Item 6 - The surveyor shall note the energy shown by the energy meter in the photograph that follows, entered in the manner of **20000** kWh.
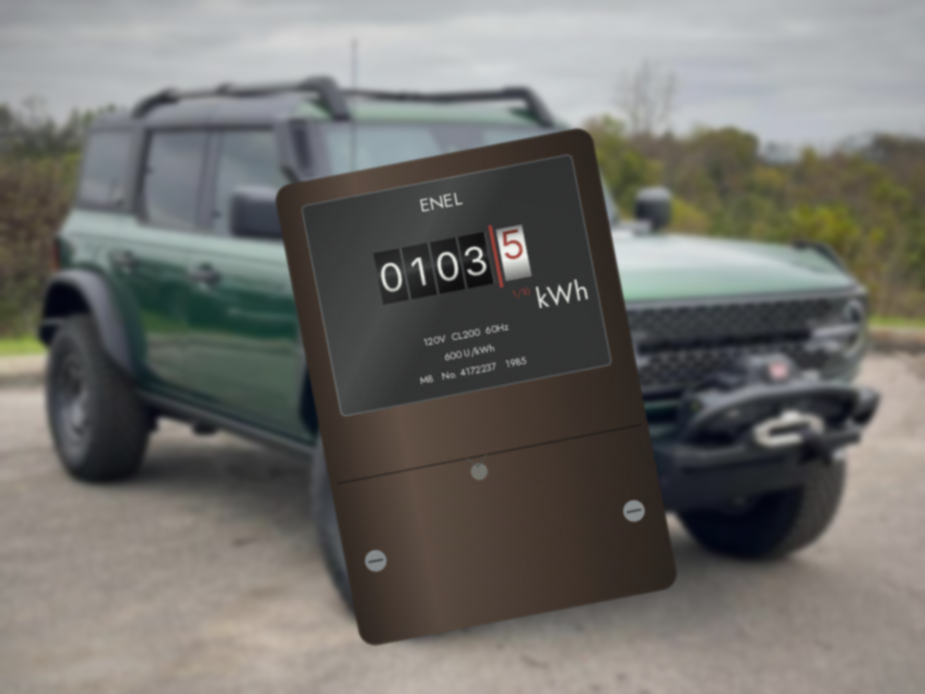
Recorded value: **103.5** kWh
